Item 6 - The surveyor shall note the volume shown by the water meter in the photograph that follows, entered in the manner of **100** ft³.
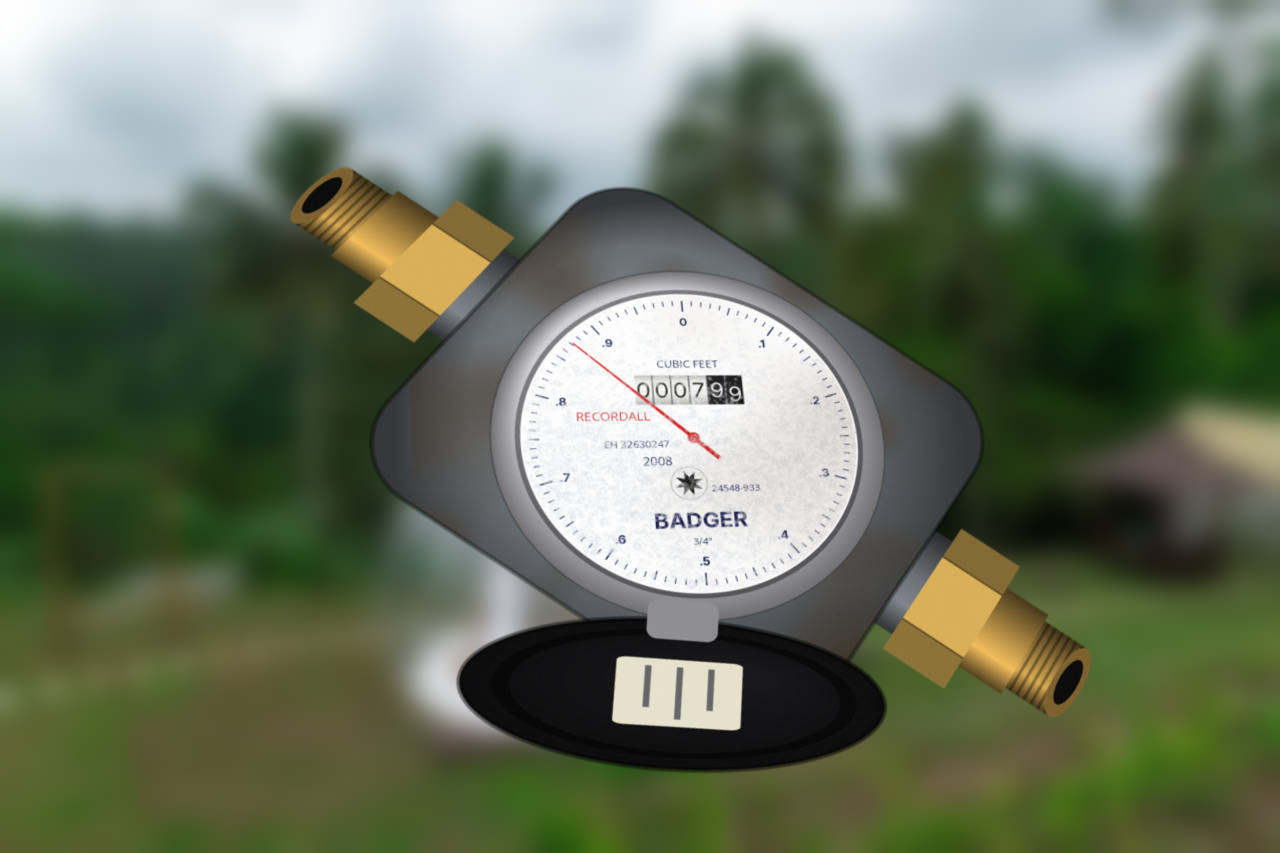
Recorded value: **798.87** ft³
